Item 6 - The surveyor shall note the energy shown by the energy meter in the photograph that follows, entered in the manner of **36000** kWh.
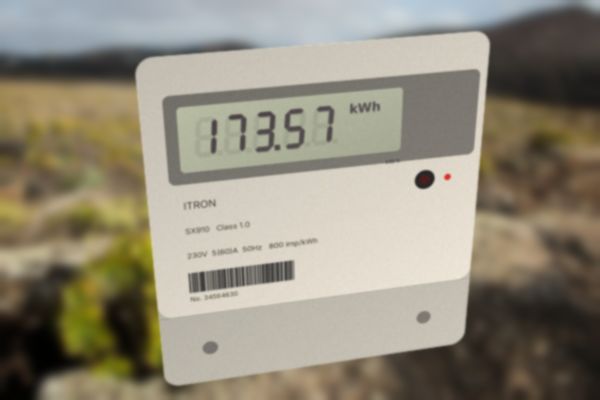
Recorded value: **173.57** kWh
